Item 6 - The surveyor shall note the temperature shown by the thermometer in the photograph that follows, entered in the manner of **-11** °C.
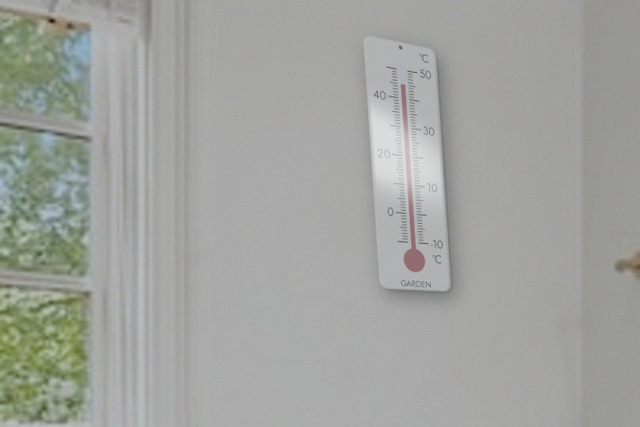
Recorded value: **45** °C
